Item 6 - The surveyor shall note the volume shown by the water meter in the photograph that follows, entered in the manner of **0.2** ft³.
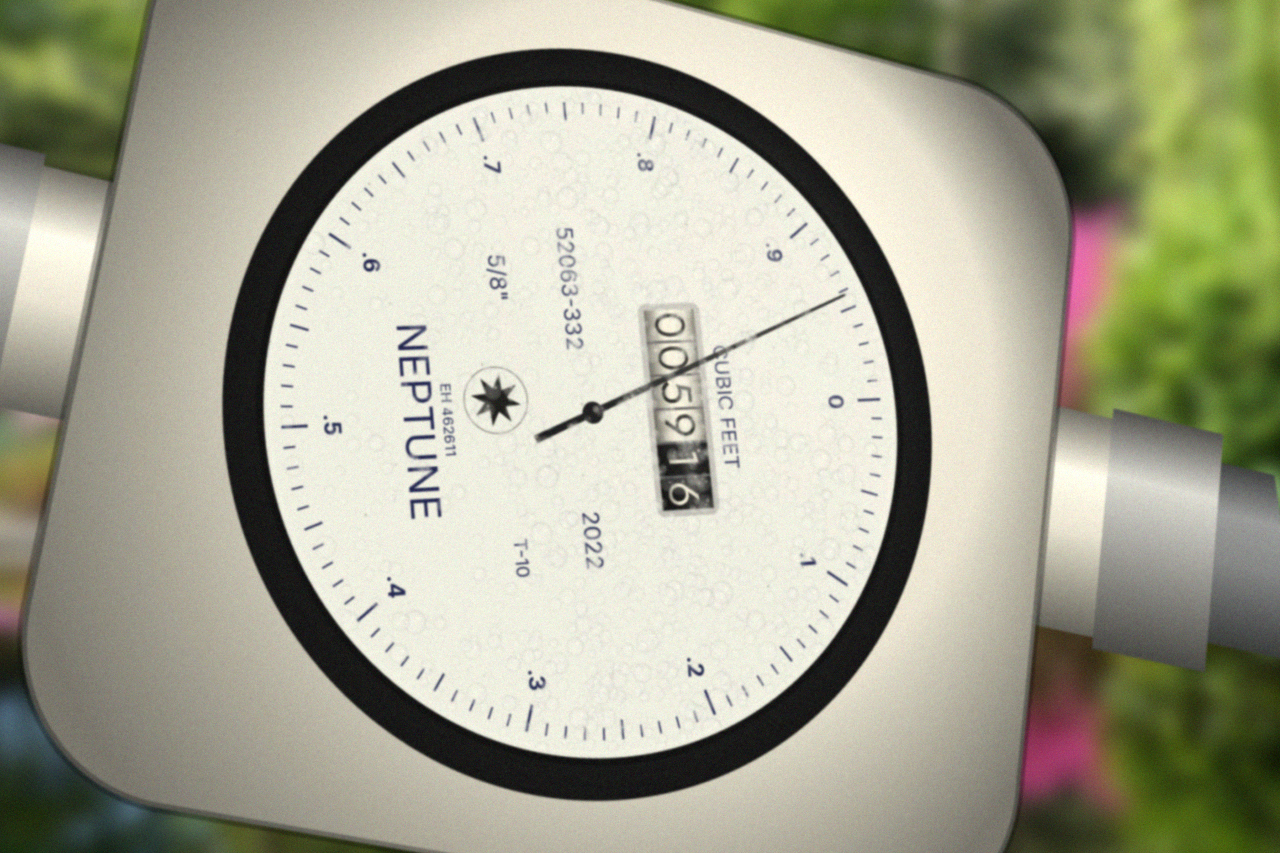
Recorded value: **5915.94** ft³
